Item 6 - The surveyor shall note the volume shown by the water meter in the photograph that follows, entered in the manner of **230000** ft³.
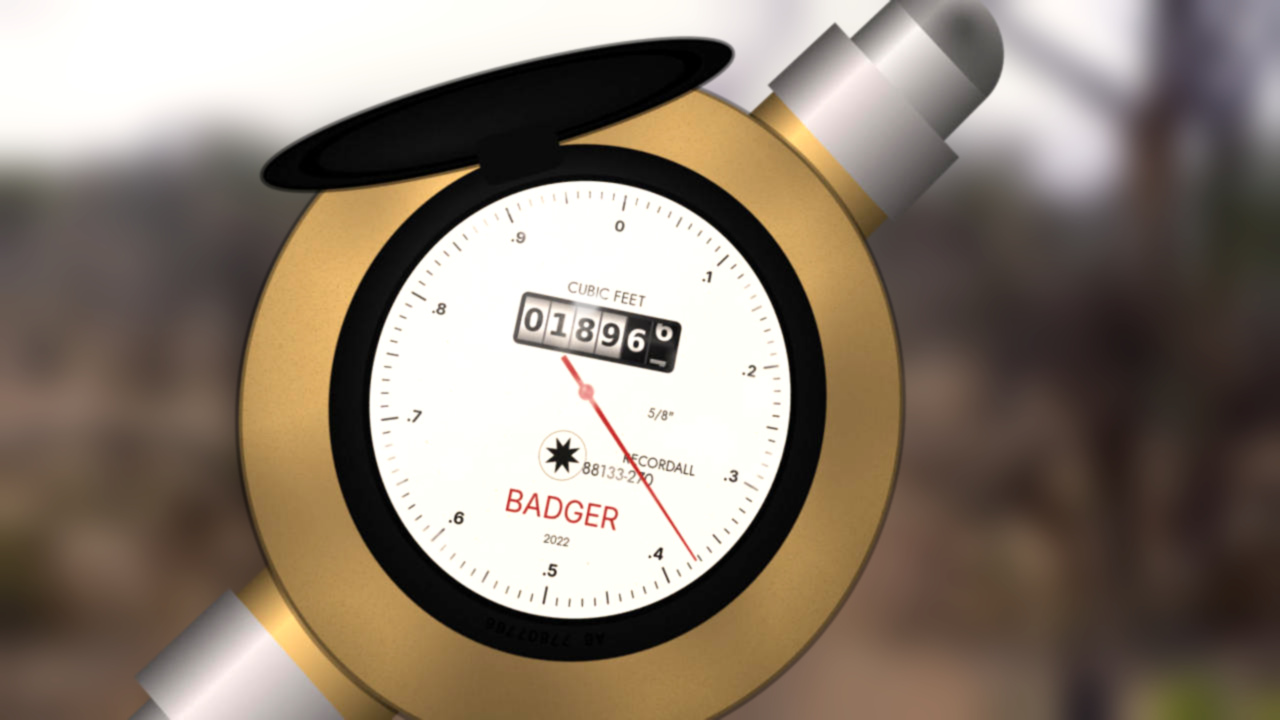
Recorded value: **18966.37** ft³
